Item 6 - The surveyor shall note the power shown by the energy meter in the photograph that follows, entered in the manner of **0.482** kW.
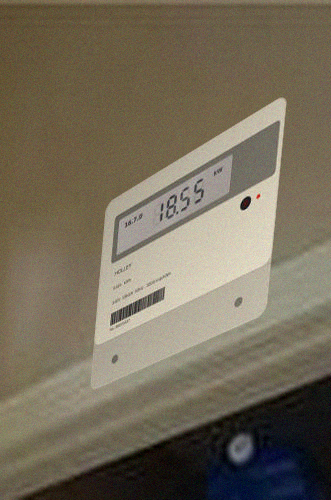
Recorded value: **18.55** kW
